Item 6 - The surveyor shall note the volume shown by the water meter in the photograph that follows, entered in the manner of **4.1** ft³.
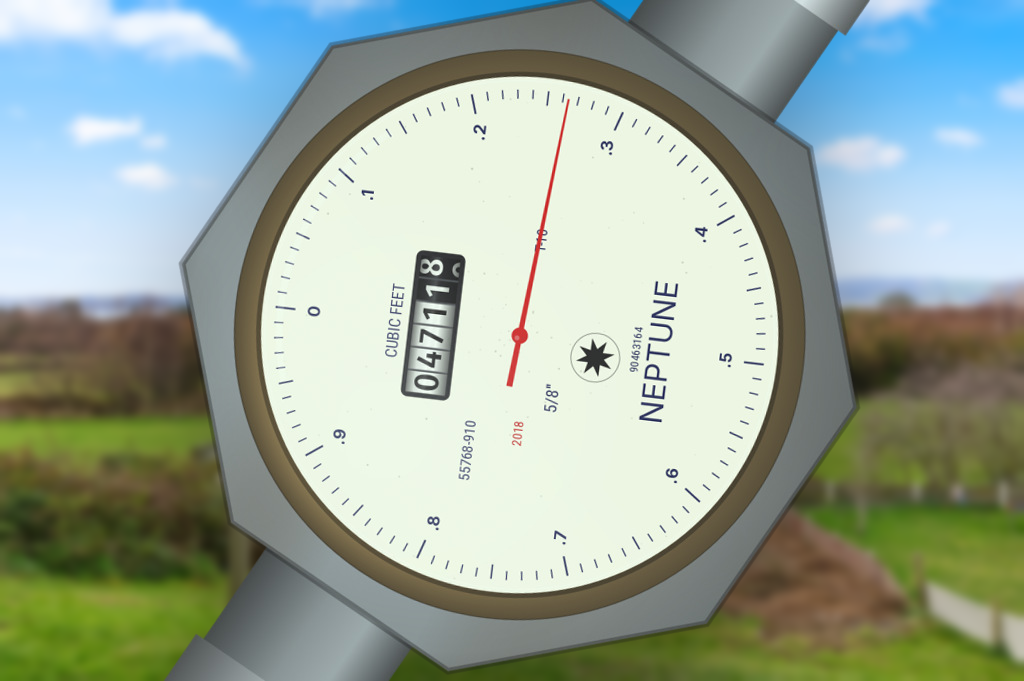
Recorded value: **47118.26** ft³
